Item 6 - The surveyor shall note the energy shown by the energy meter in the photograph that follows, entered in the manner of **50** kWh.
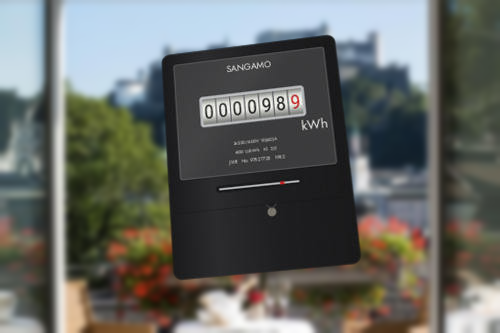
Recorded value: **98.9** kWh
